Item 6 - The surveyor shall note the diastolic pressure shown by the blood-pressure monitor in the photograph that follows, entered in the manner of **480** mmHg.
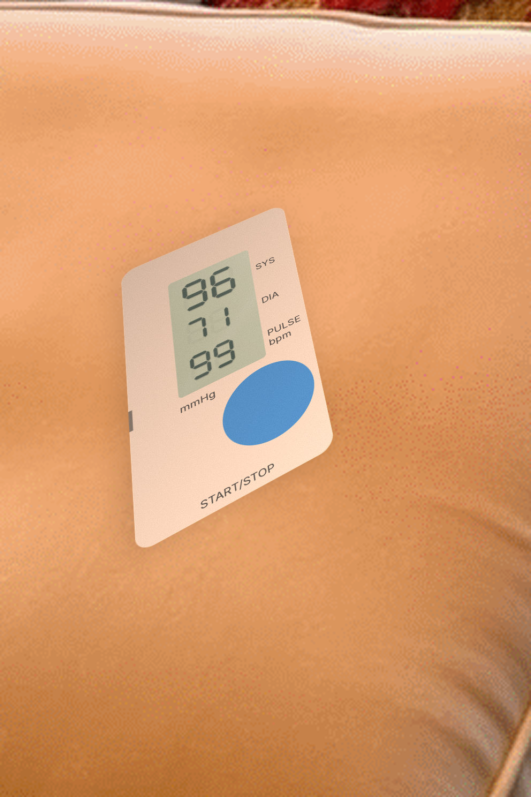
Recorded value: **71** mmHg
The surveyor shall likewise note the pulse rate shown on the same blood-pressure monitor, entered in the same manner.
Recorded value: **99** bpm
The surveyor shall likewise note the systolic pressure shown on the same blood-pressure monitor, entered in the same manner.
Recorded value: **96** mmHg
